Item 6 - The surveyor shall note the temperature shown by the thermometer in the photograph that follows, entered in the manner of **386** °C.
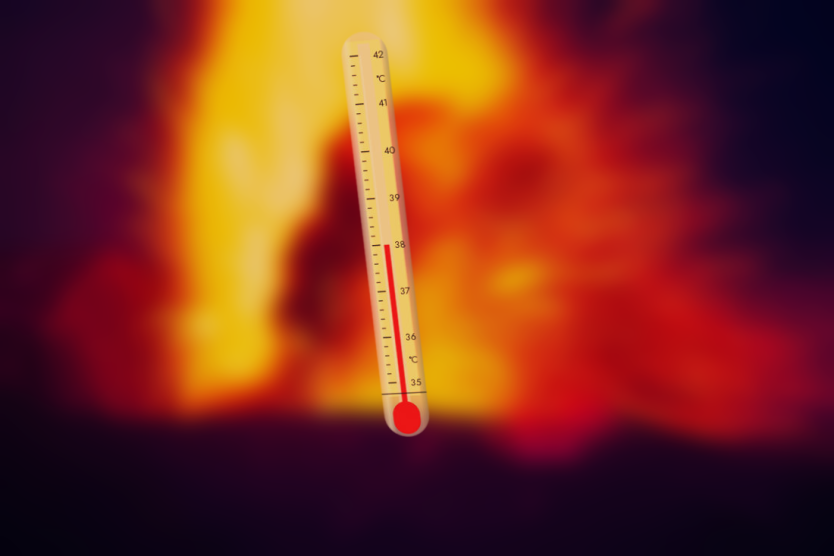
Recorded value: **38** °C
